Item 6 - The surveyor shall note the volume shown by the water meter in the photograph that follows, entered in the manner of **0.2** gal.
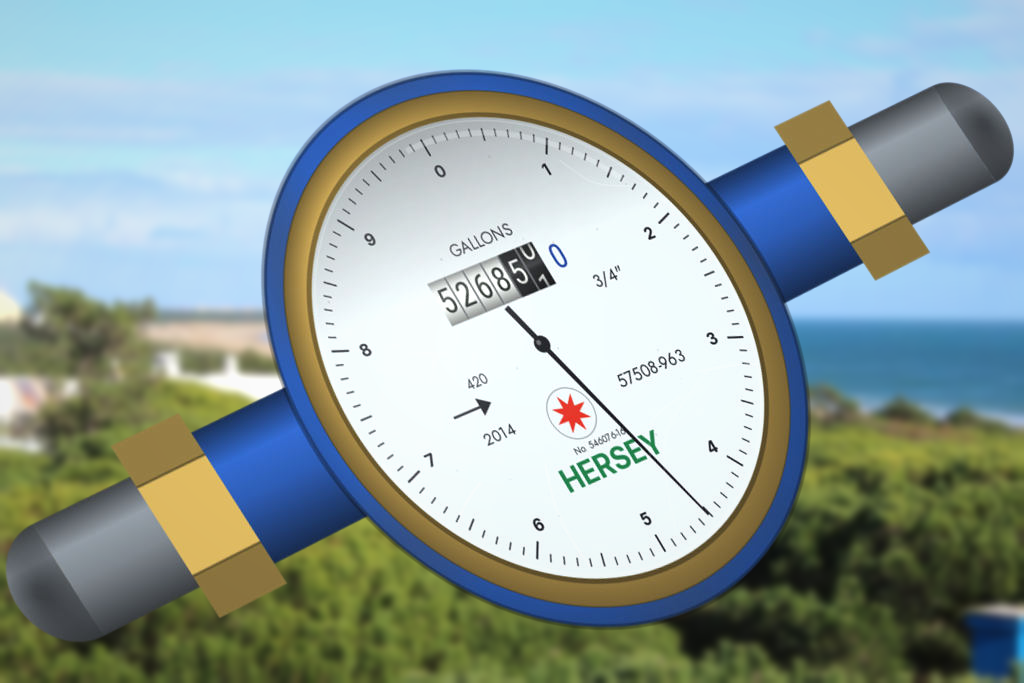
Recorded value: **5268504.5** gal
